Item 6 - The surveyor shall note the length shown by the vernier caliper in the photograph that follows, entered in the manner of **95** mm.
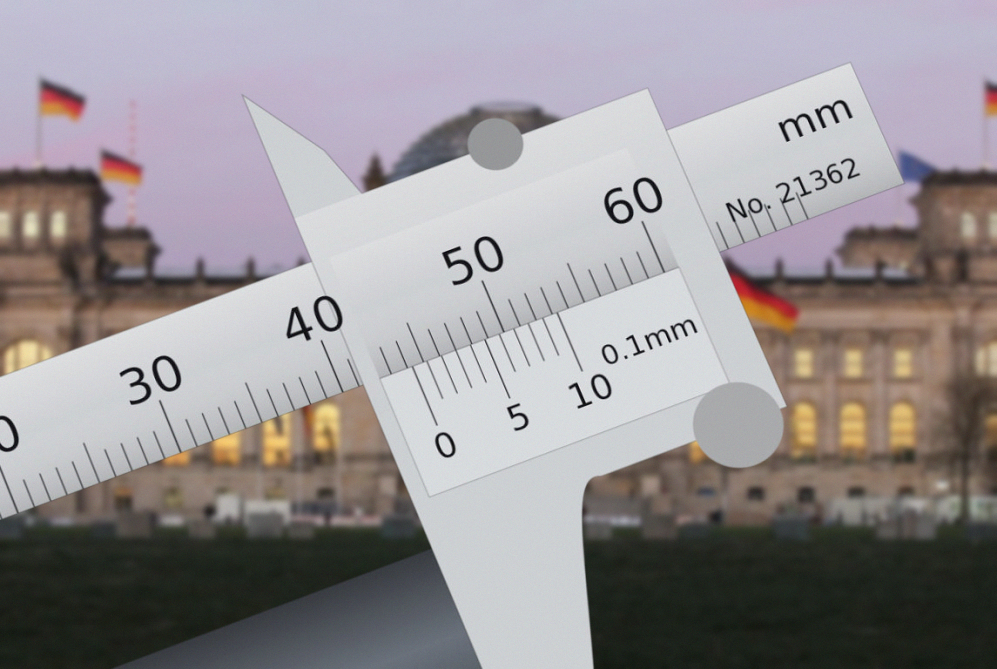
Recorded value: **44.3** mm
